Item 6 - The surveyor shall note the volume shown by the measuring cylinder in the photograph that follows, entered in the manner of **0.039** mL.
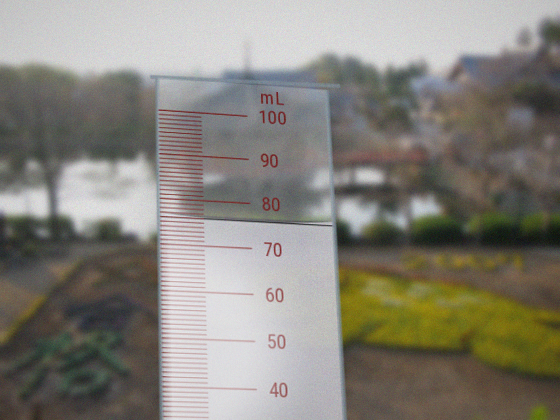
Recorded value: **76** mL
